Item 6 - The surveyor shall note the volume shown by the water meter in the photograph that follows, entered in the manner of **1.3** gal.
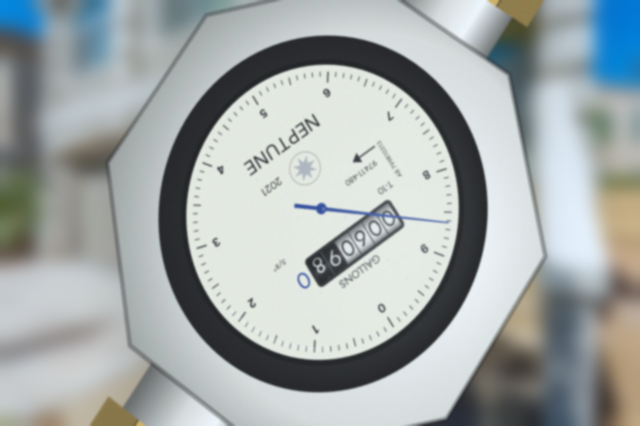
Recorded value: **60978.6** gal
